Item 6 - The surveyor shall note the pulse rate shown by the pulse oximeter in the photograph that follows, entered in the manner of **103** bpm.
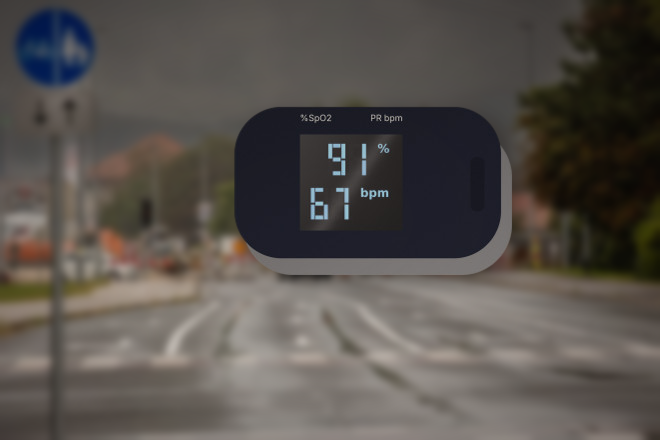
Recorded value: **67** bpm
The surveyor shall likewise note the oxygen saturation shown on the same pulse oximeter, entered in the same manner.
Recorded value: **91** %
